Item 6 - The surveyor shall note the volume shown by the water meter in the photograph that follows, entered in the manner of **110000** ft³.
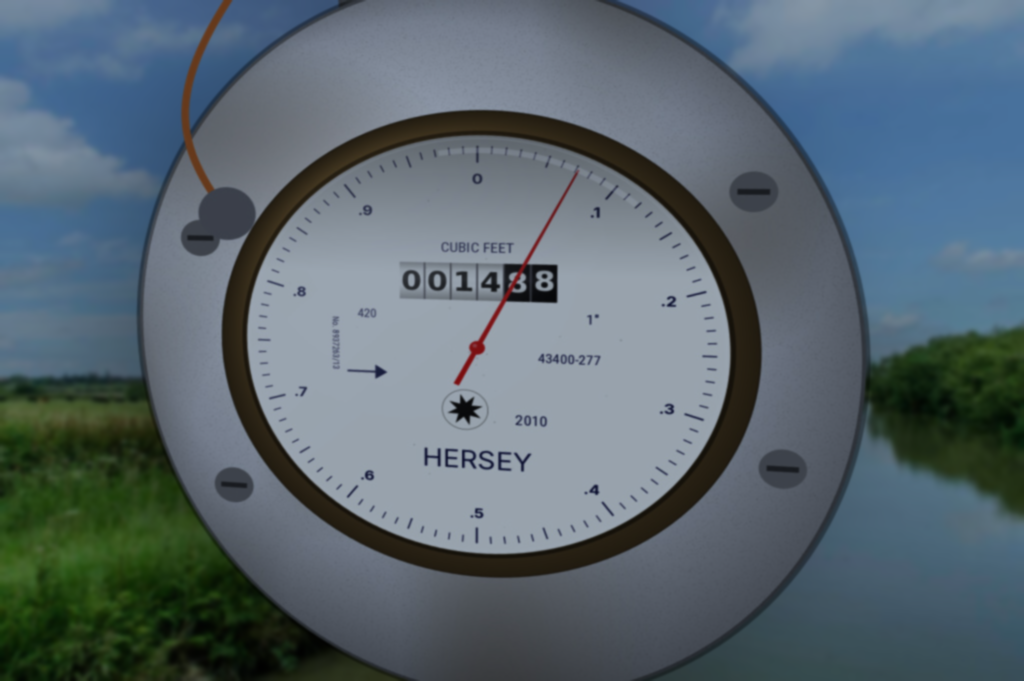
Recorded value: **1488.07** ft³
